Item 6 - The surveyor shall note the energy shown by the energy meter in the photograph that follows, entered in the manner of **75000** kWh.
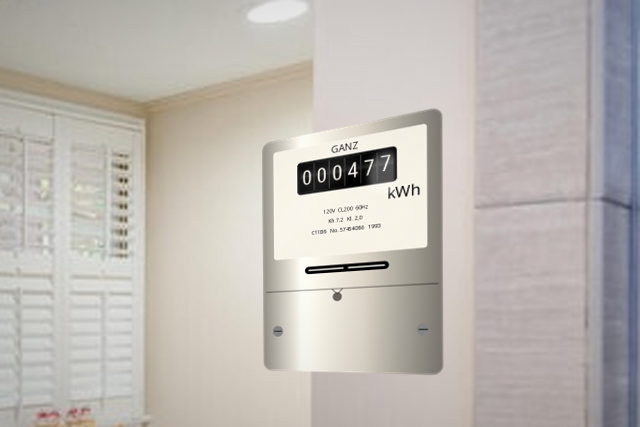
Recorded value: **477** kWh
